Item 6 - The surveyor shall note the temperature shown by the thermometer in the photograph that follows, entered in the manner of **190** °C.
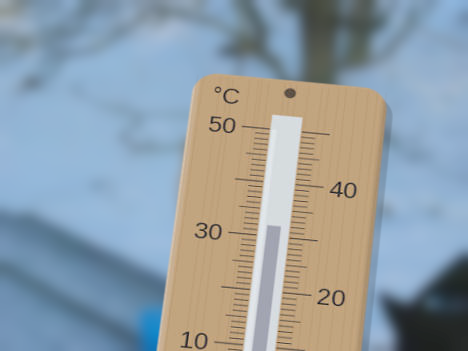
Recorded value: **32** °C
